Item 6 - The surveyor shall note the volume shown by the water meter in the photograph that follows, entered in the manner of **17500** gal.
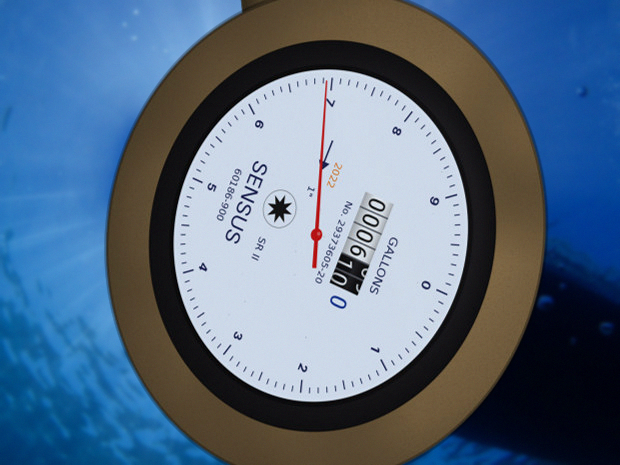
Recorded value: **6096.9** gal
